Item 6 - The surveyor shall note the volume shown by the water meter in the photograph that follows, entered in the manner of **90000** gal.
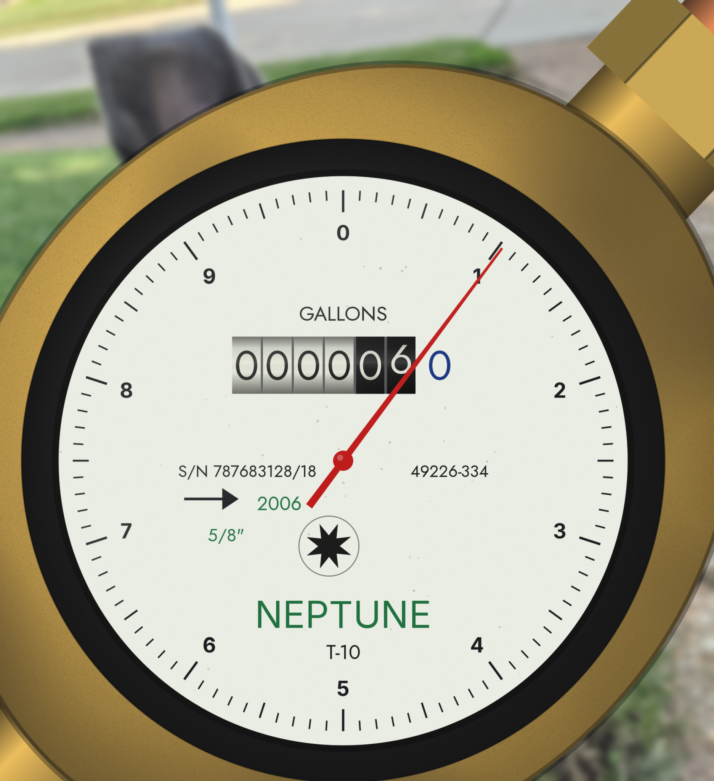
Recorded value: **61.0** gal
